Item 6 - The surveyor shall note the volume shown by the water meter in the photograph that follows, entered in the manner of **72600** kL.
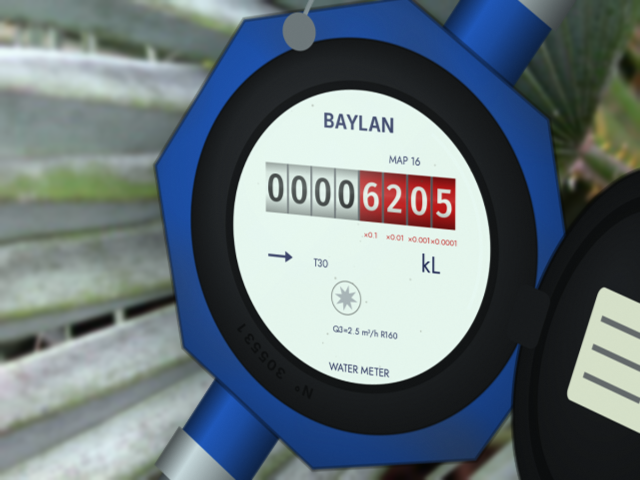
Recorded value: **0.6205** kL
